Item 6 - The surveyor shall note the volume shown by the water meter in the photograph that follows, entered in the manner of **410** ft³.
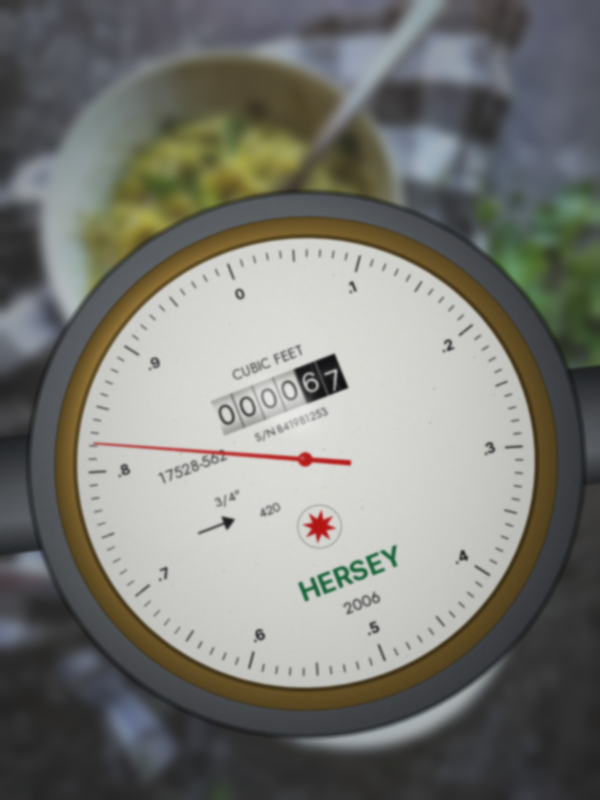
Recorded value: **66.82** ft³
